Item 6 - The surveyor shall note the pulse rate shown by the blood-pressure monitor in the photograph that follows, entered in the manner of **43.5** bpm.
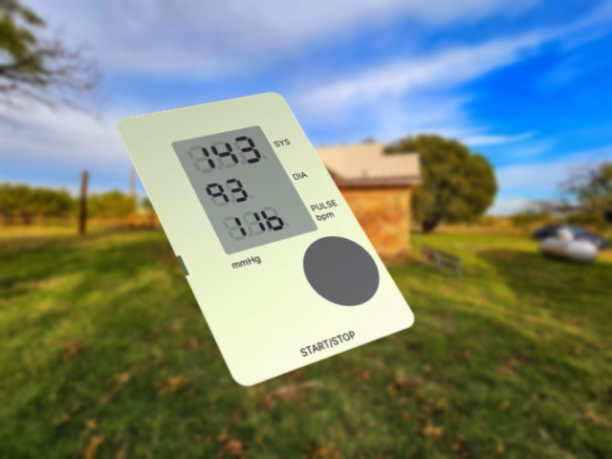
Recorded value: **116** bpm
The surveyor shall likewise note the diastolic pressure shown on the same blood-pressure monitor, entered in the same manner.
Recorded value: **93** mmHg
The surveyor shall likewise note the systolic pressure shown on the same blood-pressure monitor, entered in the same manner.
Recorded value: **143** mmHg
